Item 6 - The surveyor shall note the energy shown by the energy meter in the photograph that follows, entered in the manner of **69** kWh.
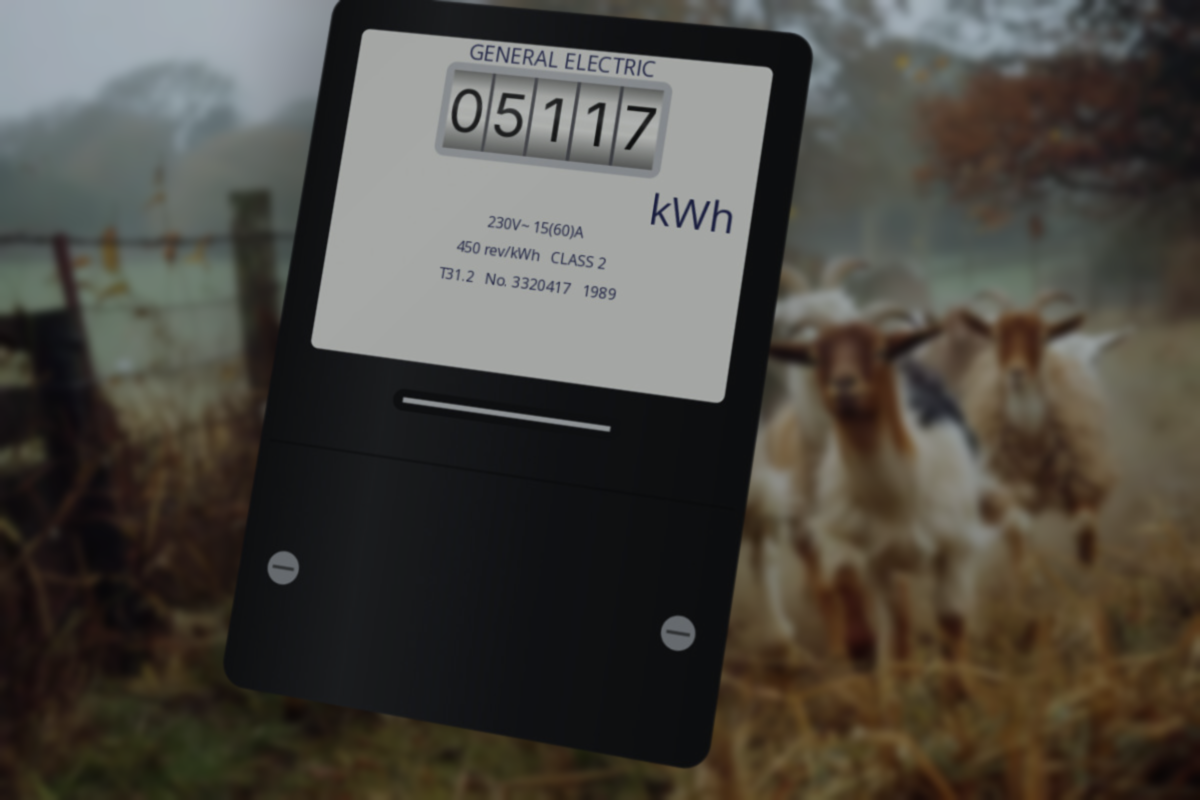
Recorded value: **5117** kWh
